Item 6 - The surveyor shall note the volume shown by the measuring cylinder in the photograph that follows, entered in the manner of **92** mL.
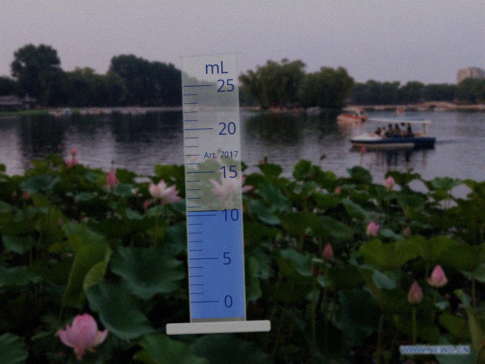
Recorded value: **10.5** mL
